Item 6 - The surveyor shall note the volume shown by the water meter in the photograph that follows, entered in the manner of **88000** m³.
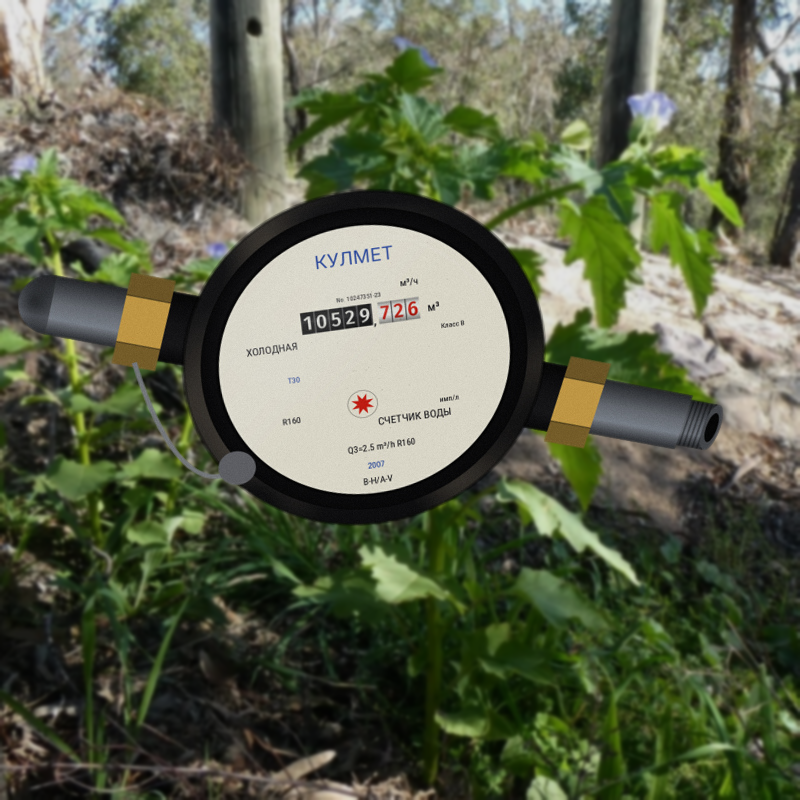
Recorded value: **10529.726** m³
